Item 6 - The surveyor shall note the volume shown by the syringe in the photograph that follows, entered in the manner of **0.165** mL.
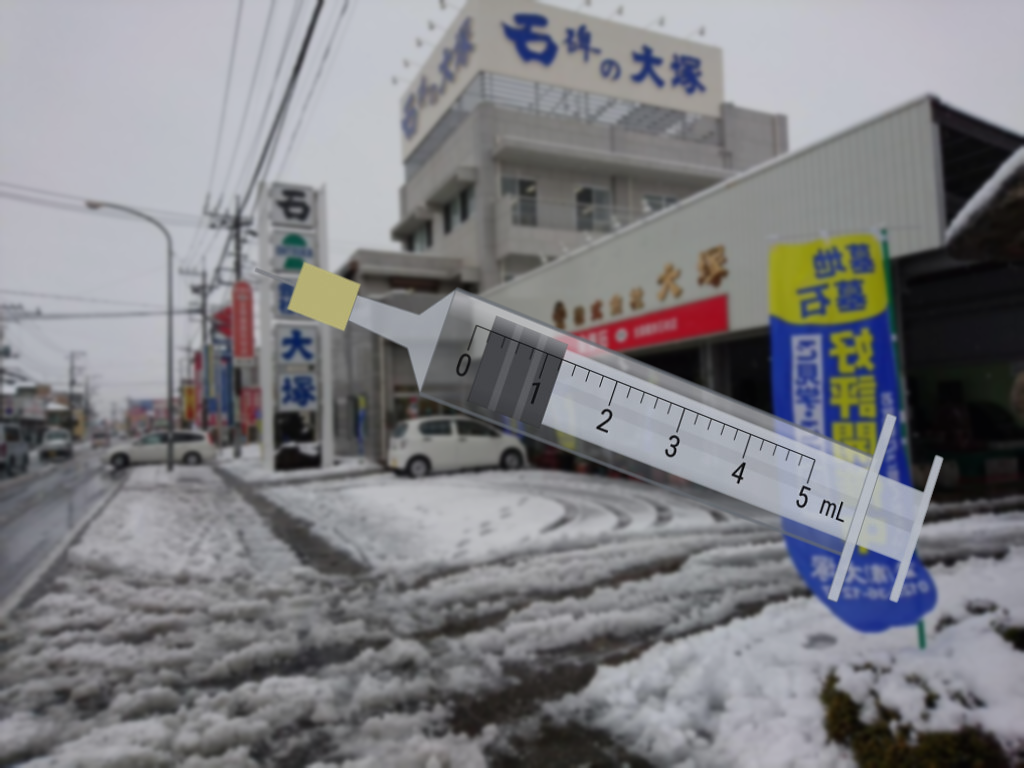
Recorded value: **0.2** mL
